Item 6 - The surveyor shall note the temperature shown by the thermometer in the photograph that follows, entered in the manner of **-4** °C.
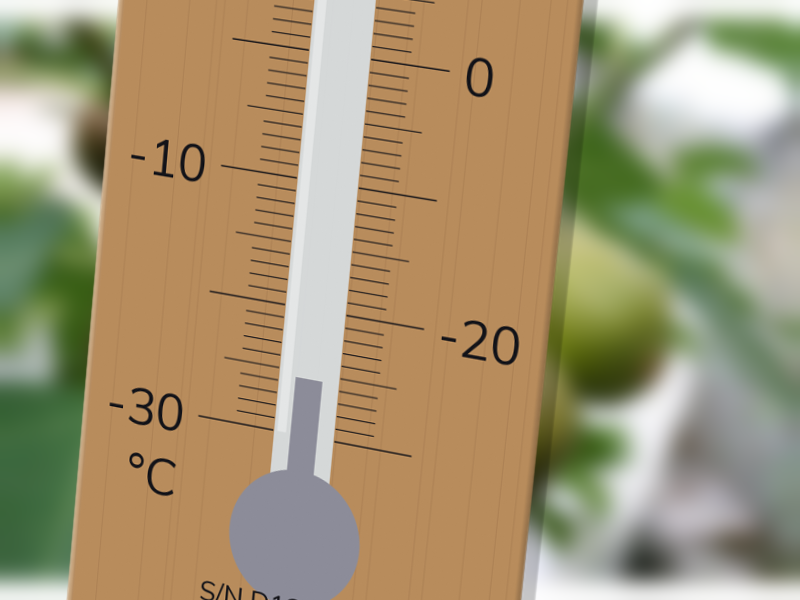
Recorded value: **-25.5** °C
